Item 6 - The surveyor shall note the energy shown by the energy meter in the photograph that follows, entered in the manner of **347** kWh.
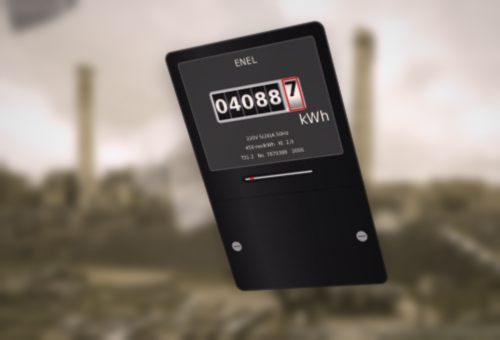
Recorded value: **4088.7** kWh
